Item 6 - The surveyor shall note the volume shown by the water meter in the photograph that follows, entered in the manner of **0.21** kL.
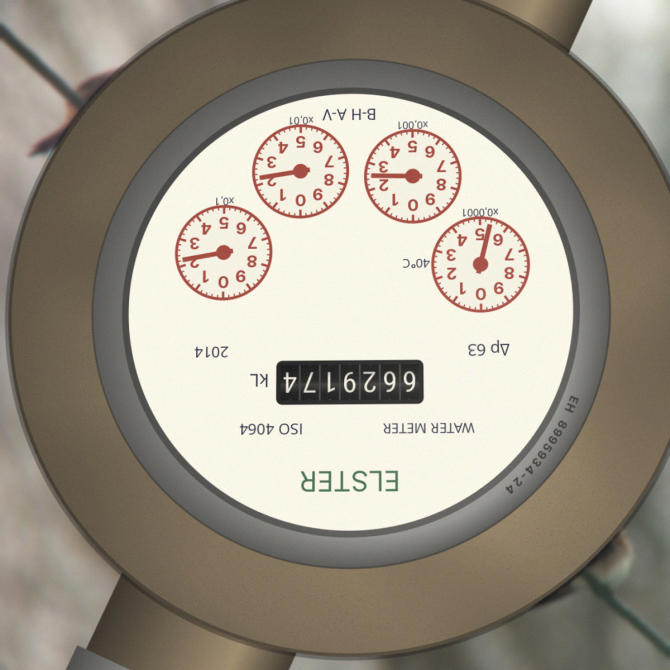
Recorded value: **6629174.2225** kL
